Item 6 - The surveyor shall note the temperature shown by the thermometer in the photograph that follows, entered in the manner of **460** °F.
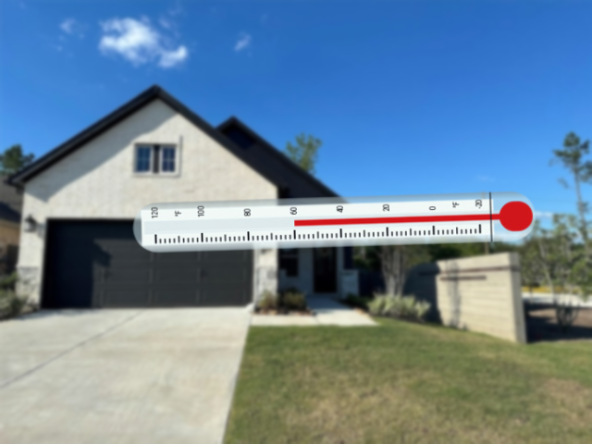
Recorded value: **60** °F
